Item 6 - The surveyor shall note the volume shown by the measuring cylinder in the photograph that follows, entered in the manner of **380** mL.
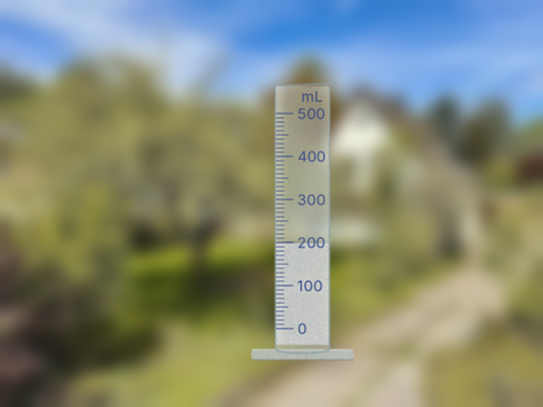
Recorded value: **200** mL
